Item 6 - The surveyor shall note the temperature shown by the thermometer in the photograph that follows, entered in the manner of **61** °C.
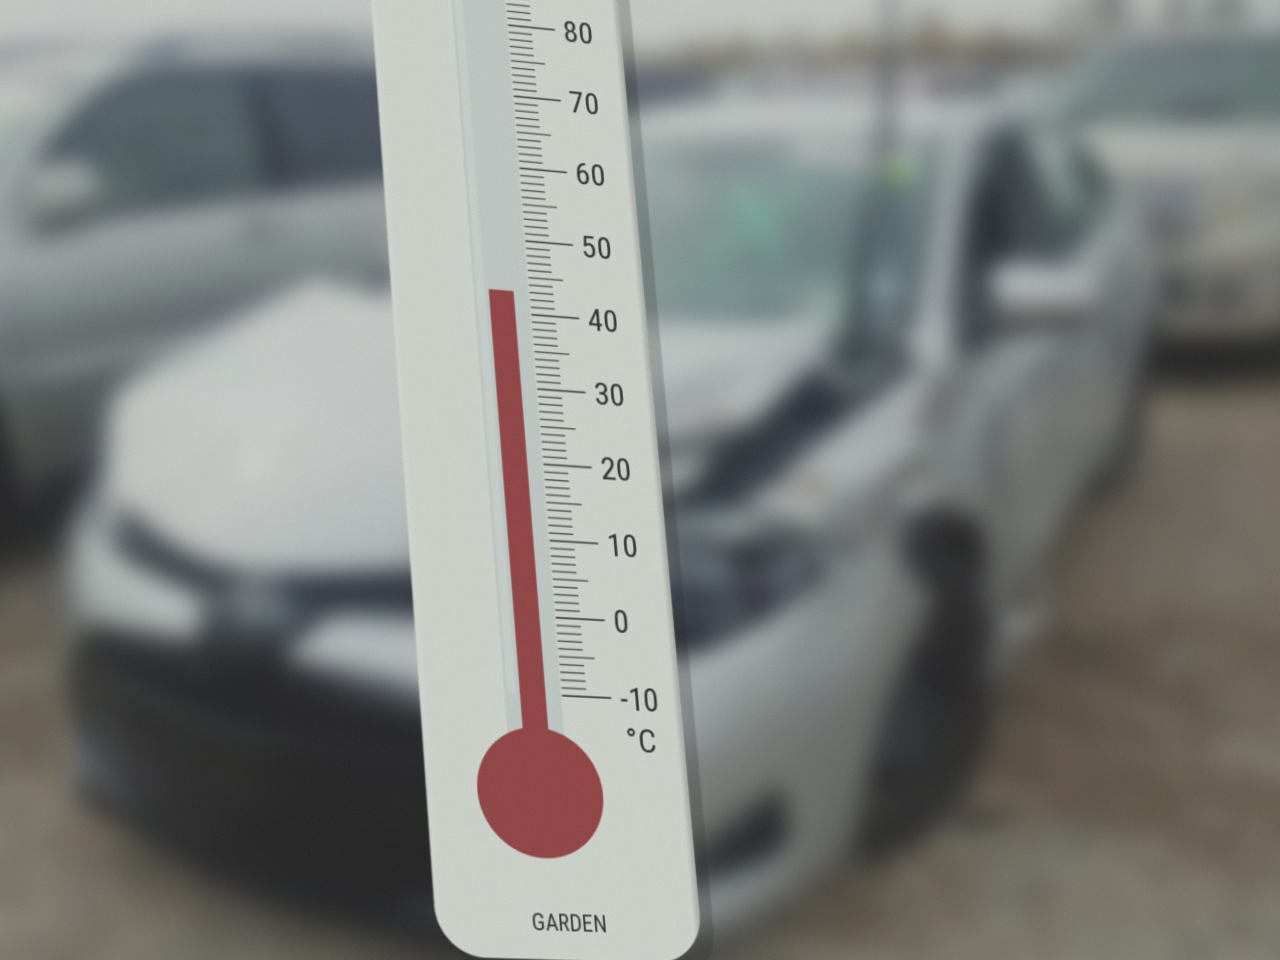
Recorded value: **43** °C
